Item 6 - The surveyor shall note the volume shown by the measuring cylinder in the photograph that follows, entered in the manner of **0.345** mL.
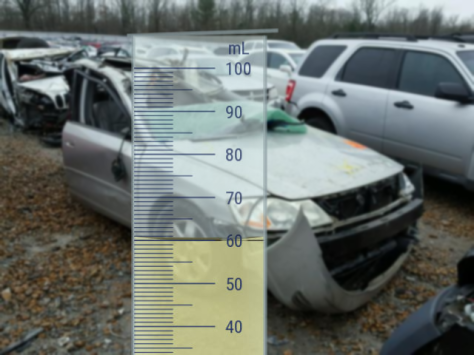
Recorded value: **60** mL
